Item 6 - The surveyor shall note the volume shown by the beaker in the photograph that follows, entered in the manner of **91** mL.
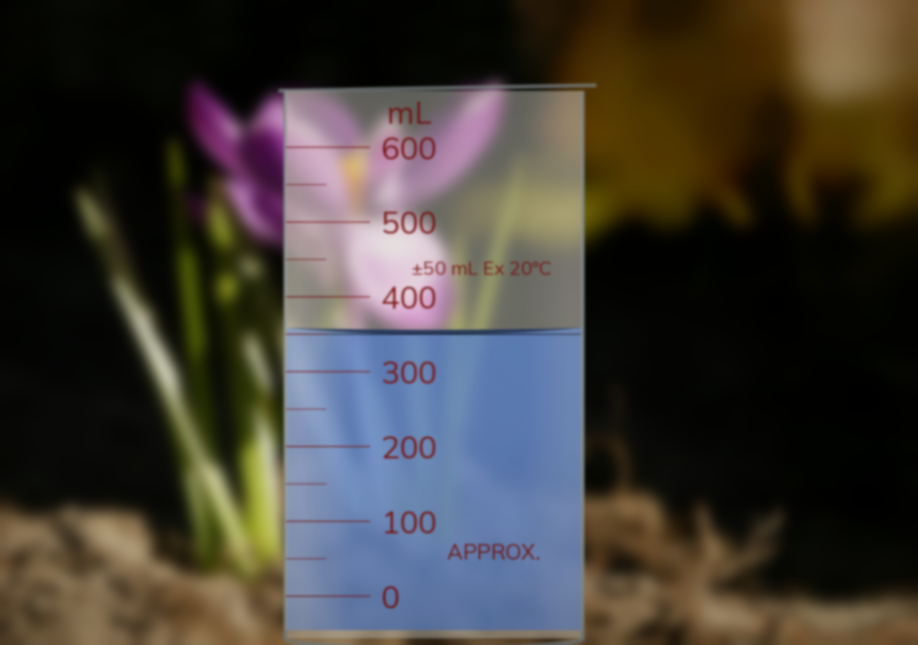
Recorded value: **350** mL
